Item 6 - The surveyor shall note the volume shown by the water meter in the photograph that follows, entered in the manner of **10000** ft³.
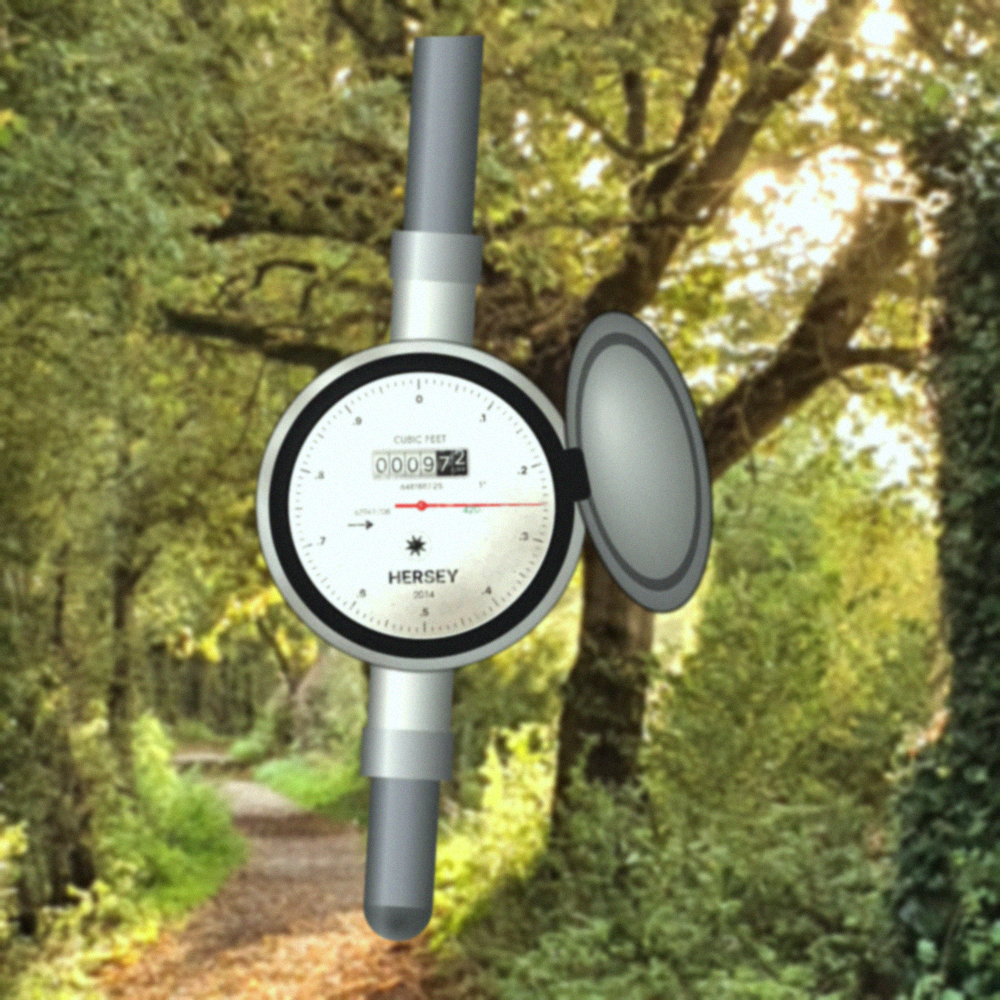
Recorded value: **972.25** ft³
